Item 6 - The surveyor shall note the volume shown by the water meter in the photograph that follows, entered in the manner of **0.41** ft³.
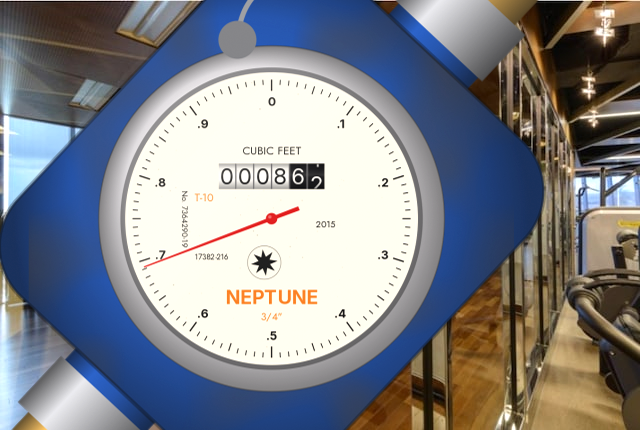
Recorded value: **861.69** ft³
